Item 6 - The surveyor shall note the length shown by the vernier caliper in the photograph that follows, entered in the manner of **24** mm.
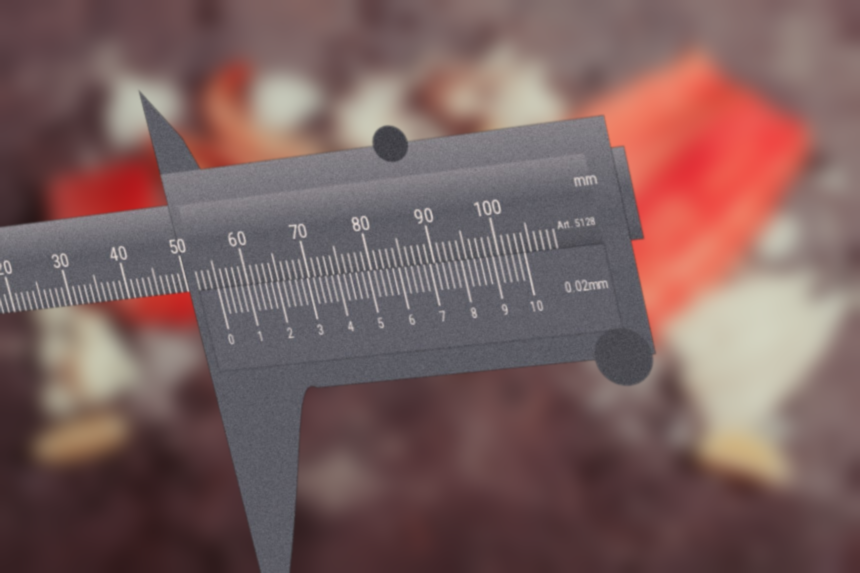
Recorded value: **55.0** mm
